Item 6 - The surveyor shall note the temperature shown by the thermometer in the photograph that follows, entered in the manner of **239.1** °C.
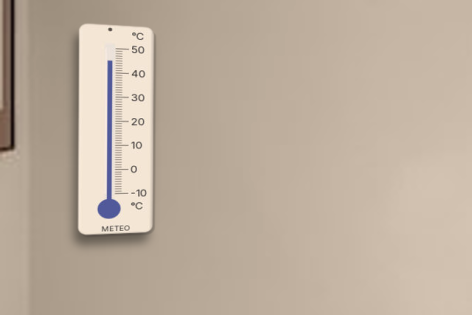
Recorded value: **45** °C
